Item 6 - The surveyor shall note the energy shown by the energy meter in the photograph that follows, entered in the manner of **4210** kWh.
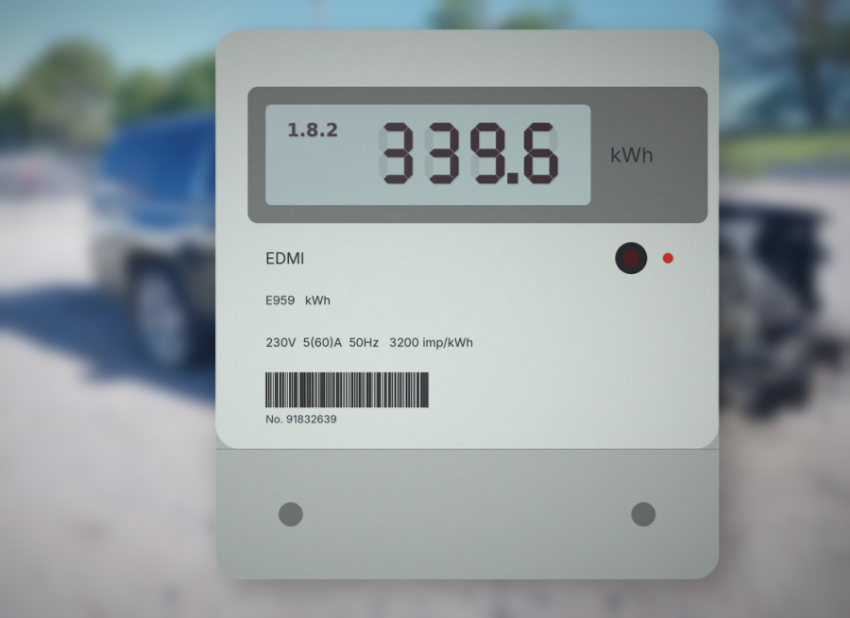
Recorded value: **339.6** kWh
